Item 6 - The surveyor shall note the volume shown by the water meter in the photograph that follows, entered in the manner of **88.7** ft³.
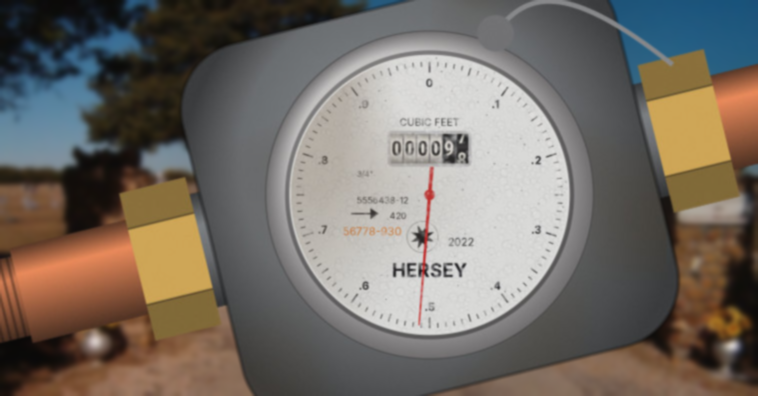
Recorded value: **97.51** ft³
